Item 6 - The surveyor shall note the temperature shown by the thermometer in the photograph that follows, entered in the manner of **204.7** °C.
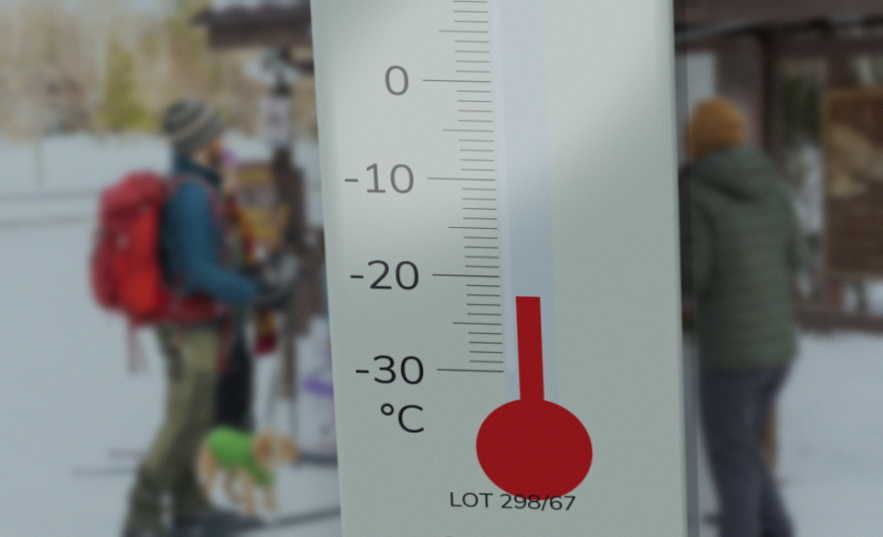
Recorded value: **-22** °C
